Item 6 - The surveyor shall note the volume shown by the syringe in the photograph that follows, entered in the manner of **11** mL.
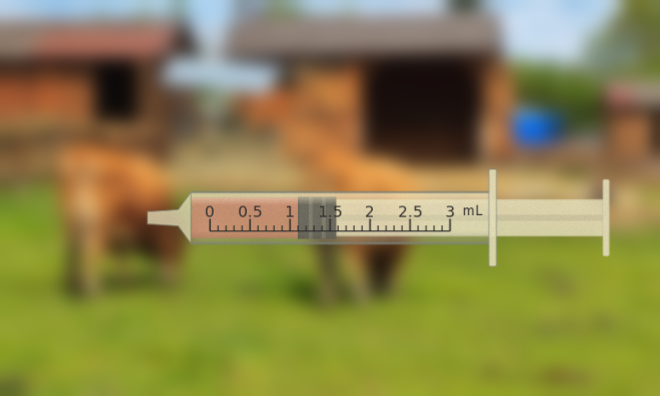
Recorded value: **1.1** mL
